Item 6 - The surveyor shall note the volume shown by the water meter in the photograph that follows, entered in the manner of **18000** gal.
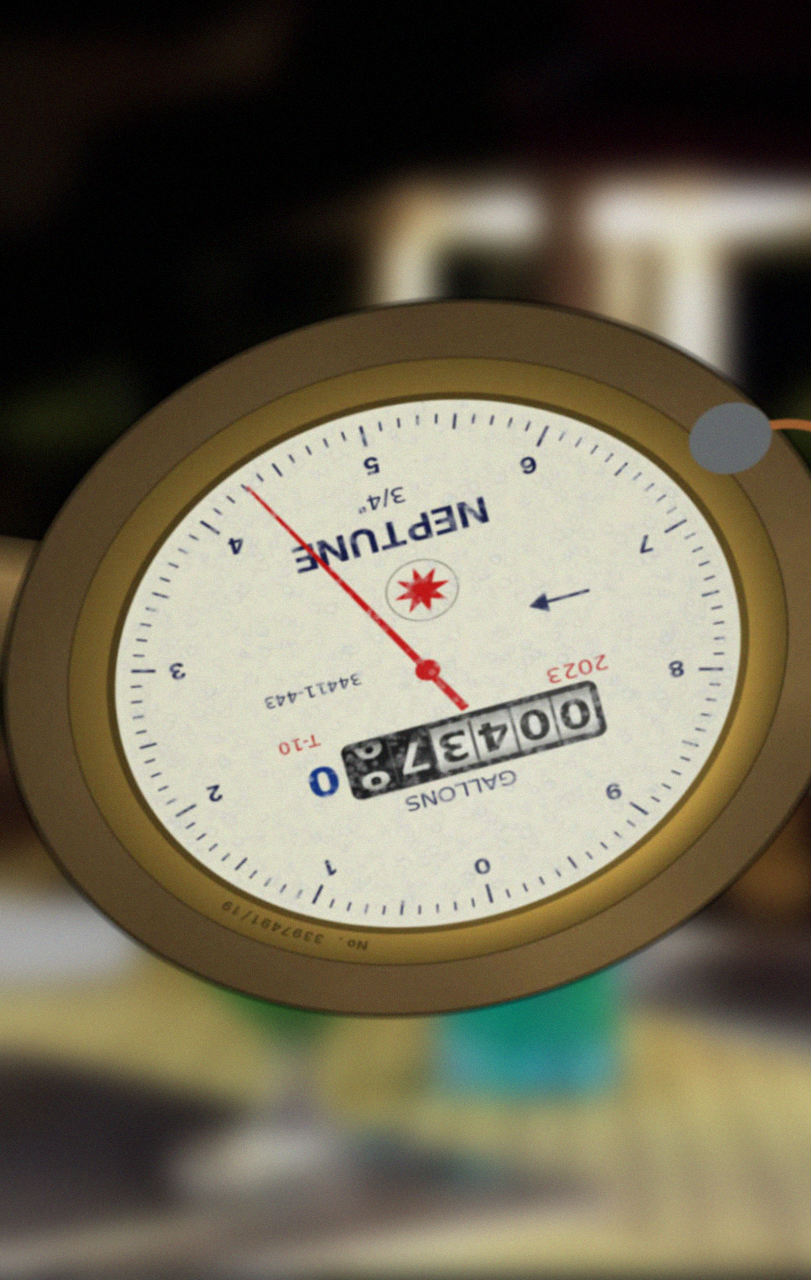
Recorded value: **43784.3** gal
